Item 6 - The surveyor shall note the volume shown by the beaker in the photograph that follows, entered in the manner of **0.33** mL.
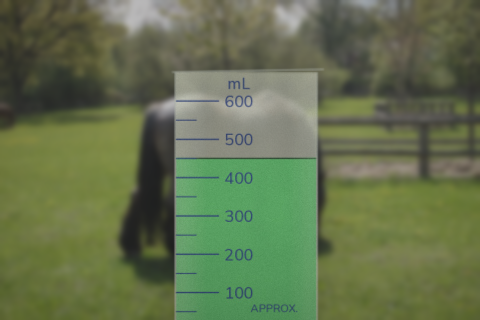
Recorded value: **450** mL
